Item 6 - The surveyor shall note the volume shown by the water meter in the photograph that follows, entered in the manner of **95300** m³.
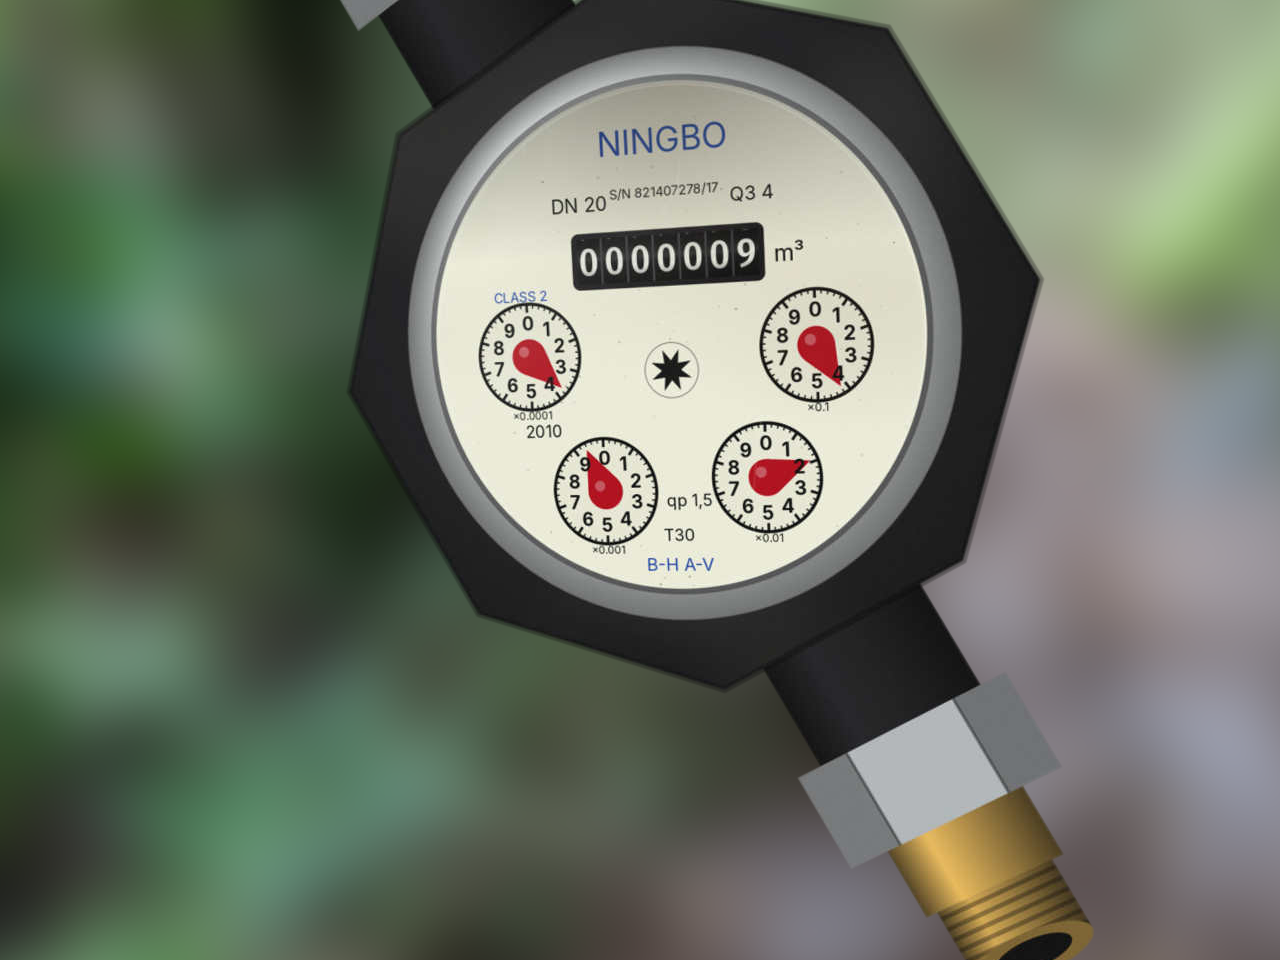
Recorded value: **9.4193** m³
